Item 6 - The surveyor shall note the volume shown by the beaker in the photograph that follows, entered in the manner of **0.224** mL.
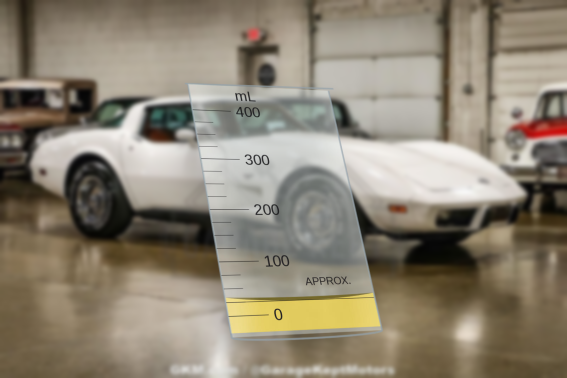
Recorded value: **25** mL
